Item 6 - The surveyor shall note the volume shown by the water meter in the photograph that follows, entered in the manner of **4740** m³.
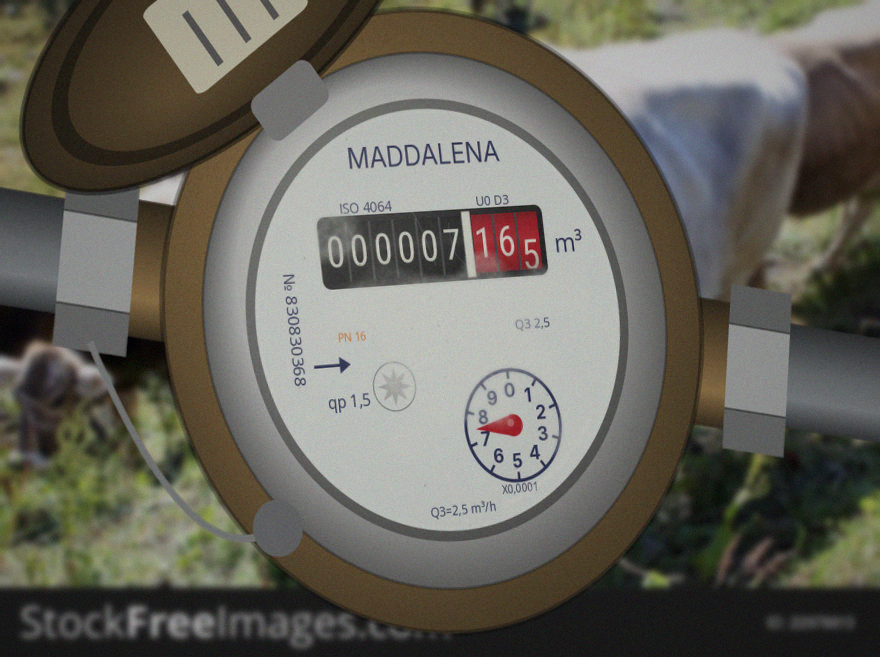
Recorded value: **7.1647** m³
